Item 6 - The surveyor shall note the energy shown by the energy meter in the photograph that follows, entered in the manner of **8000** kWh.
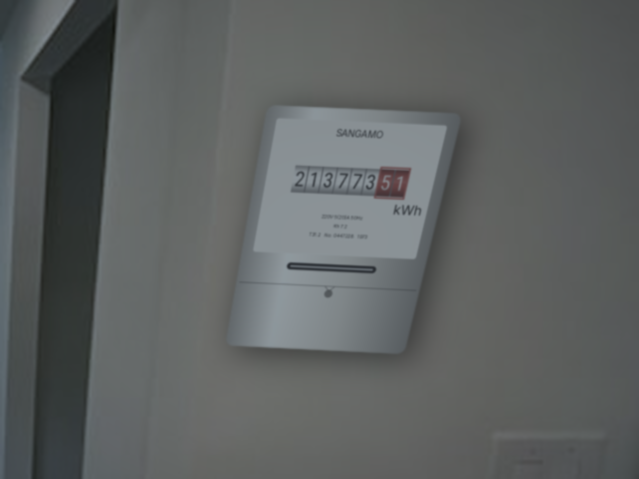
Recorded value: **213773.51** kWh
